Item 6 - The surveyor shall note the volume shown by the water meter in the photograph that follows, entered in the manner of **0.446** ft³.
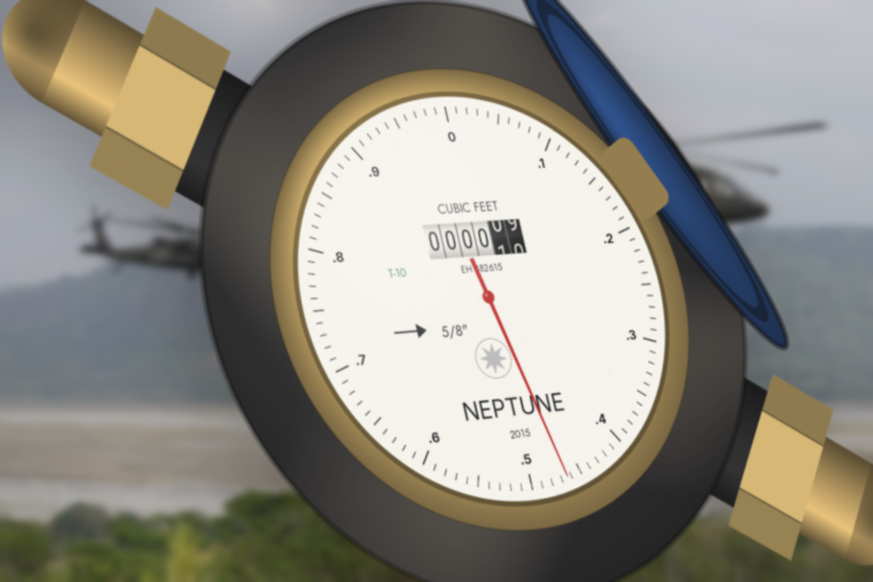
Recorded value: **9.46** ft³
